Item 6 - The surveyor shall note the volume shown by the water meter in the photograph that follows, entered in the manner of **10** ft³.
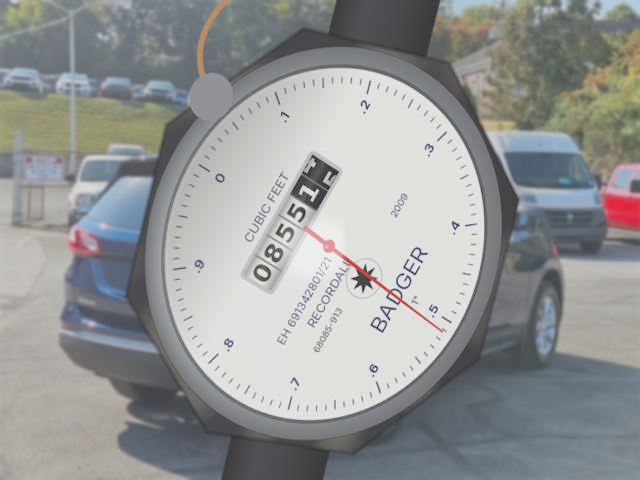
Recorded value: **85514.51** ft³
